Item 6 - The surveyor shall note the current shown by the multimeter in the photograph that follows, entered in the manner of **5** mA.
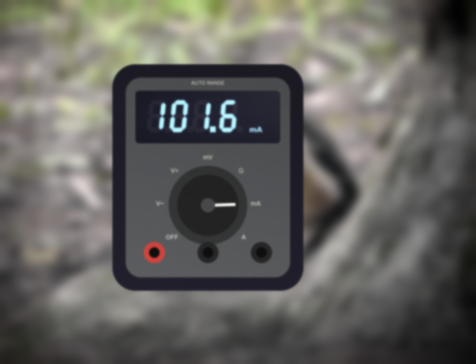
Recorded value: **101.6** mA
